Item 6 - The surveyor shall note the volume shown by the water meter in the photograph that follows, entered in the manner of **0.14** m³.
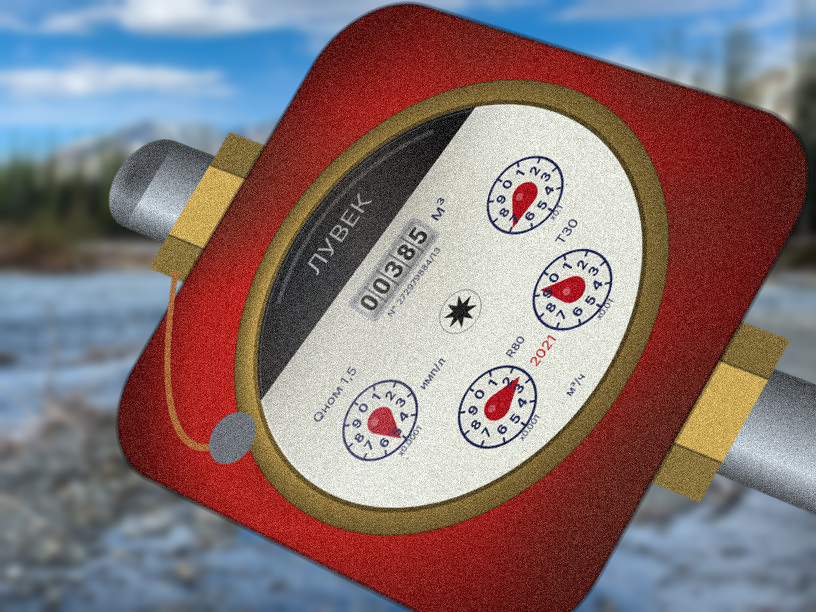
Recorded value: **385.6925** m³
